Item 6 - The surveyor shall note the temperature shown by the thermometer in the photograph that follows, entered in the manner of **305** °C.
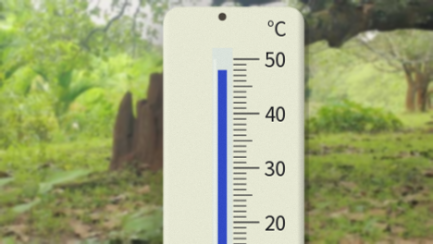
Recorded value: **48** °C
